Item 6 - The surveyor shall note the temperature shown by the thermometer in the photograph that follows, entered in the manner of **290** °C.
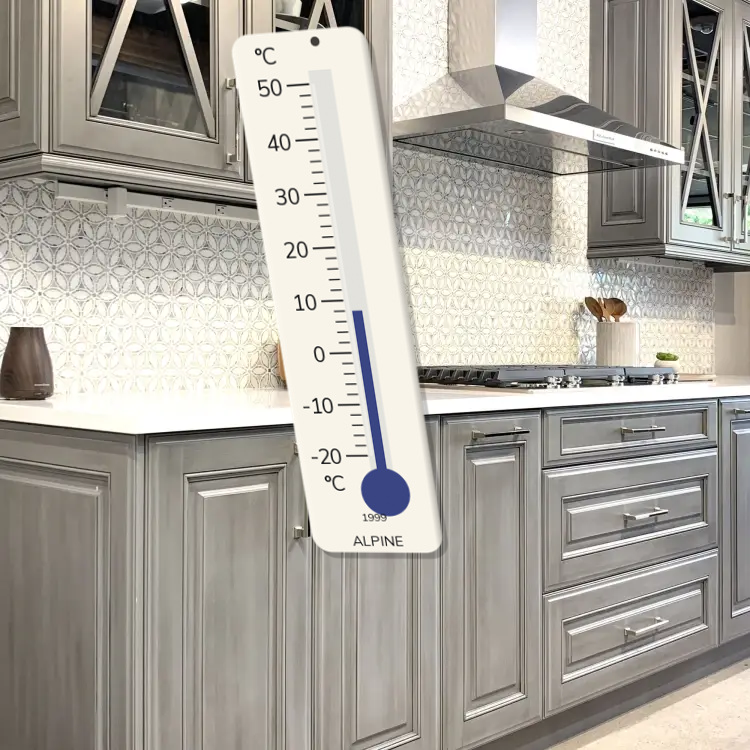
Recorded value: **8** °C
